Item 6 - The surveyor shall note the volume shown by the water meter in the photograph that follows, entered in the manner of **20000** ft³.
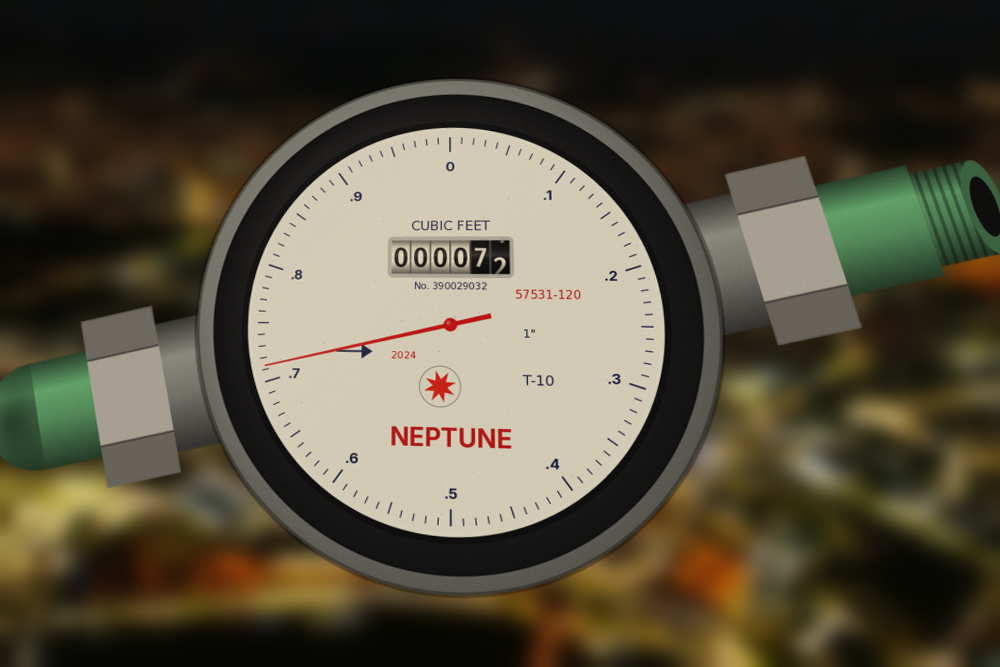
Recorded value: **71.71** ft³
